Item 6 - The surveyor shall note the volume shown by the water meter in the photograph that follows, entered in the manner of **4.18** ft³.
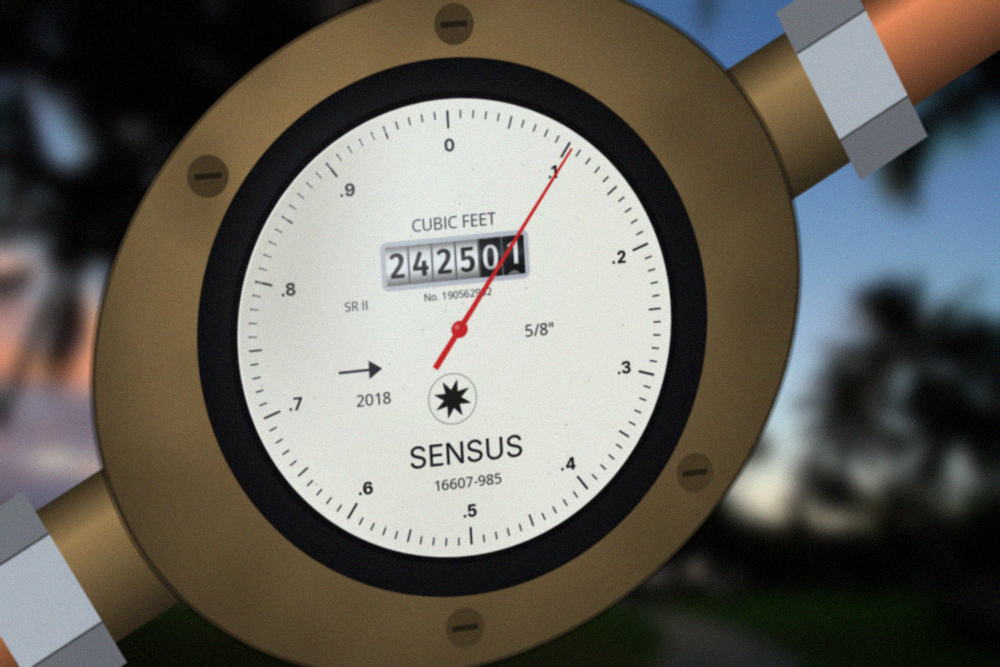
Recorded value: **242501.10** ft³
